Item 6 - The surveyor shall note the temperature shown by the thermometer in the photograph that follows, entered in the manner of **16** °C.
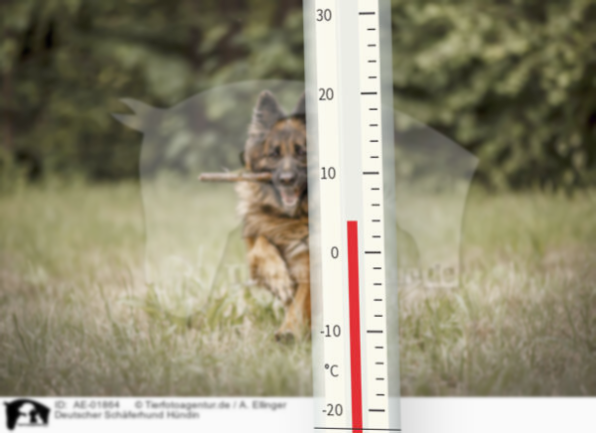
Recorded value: **4** °C
